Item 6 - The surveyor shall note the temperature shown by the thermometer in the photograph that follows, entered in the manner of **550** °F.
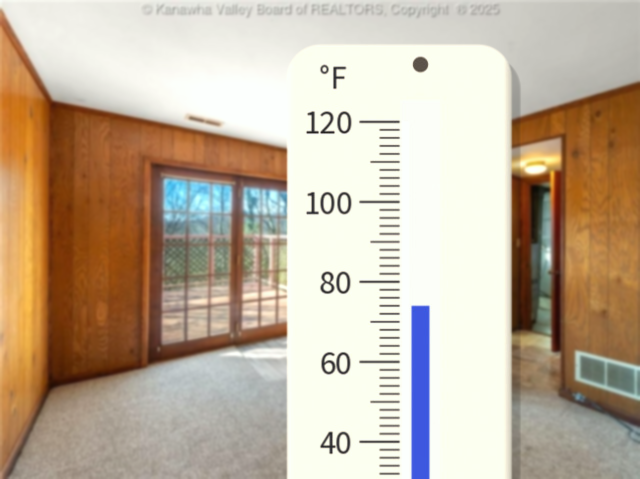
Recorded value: **74** °F
